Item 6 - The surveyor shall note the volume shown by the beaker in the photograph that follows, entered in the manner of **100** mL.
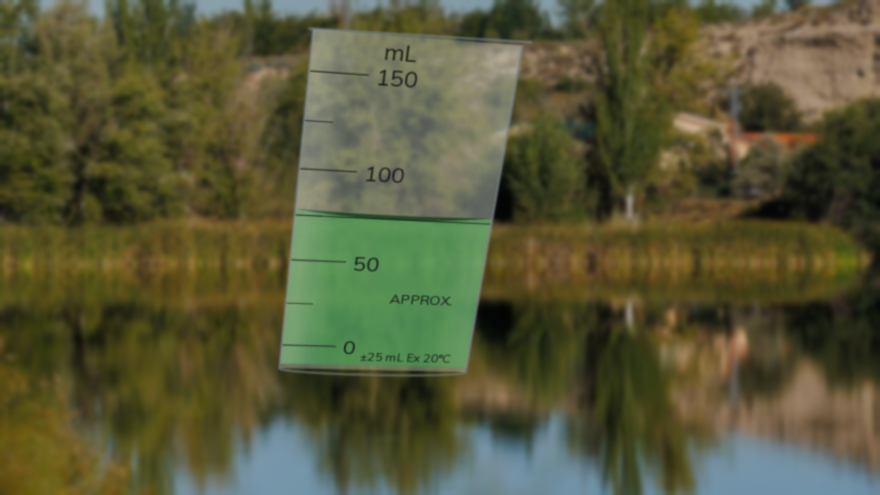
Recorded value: **75** mL
